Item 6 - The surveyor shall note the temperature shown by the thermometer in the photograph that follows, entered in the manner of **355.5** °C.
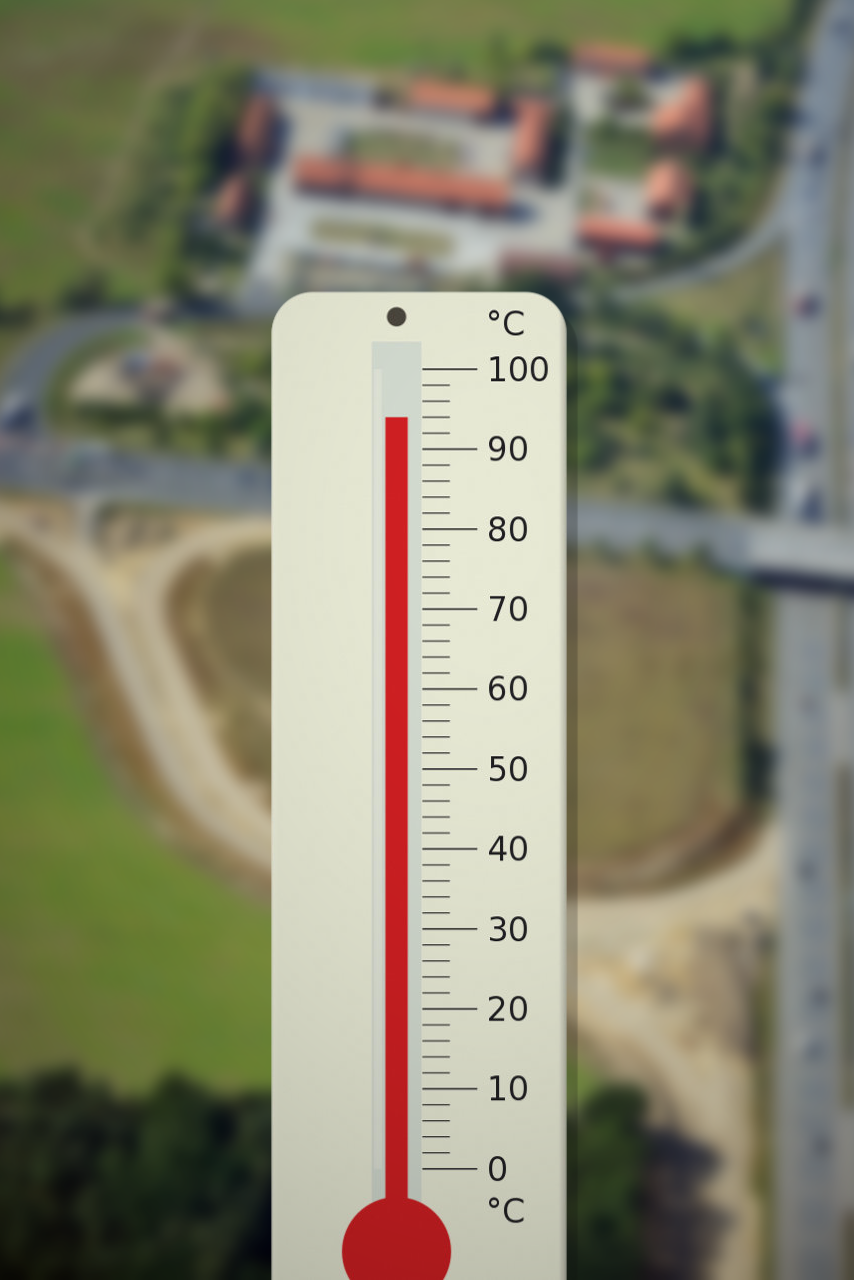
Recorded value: **94** °C
